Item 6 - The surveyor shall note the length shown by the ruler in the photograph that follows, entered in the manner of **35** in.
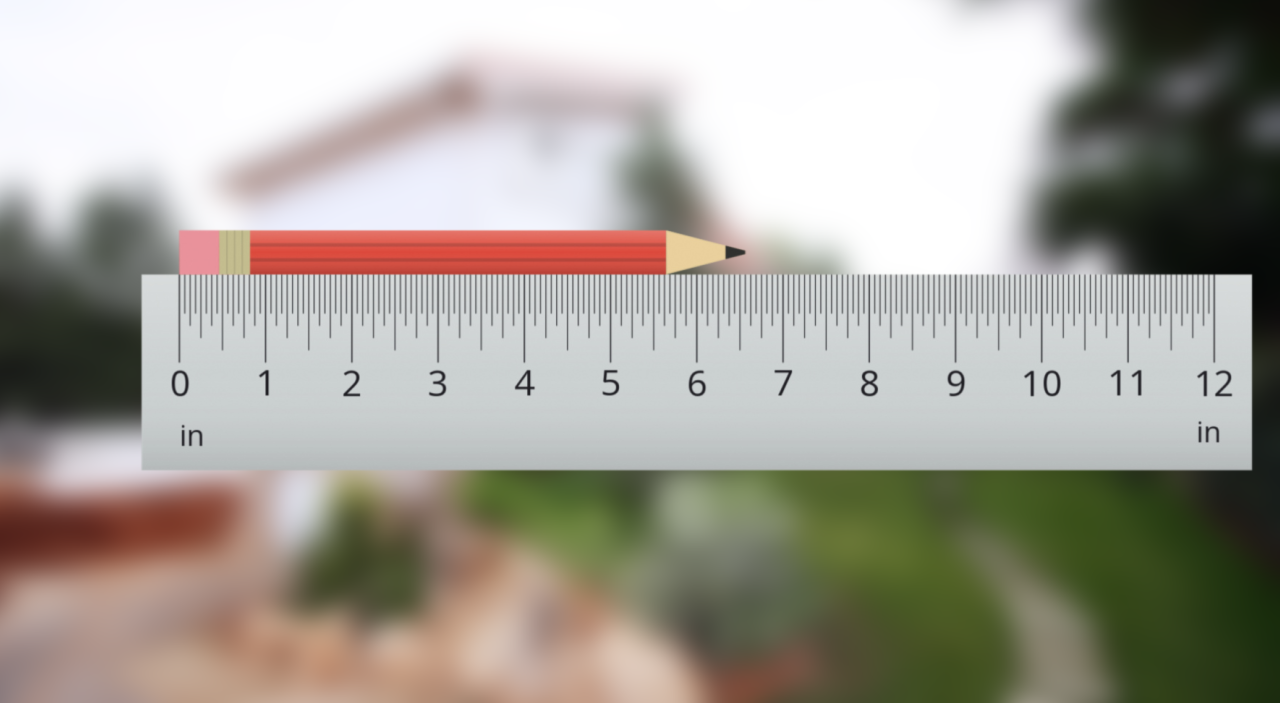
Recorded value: **6.5625** in
